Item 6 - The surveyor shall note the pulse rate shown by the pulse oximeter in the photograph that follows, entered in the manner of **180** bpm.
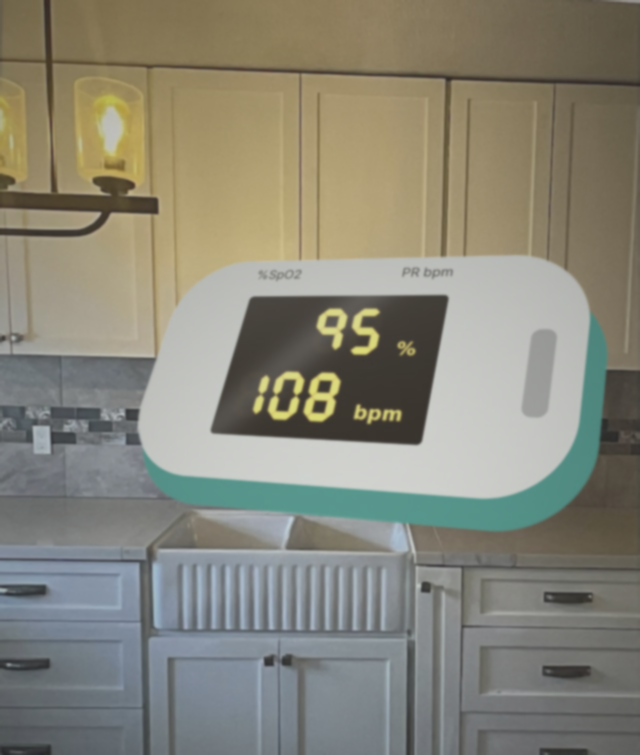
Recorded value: **108** bpm
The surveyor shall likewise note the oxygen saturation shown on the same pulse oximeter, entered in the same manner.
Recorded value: **95** %
